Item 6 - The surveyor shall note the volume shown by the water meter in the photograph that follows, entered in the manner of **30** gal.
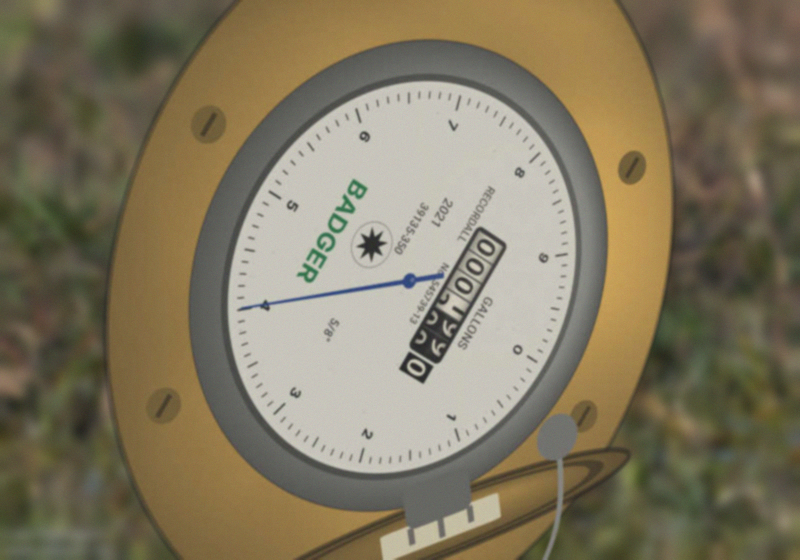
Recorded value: **1994.0** gal
